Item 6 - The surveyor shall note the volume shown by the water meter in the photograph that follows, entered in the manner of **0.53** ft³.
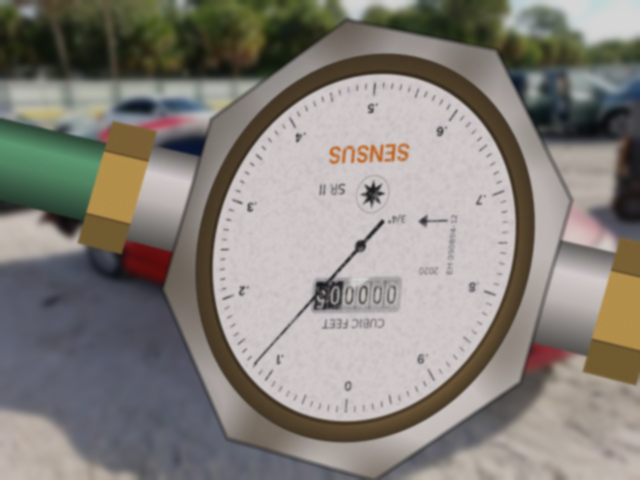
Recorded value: **5.12** ft³
